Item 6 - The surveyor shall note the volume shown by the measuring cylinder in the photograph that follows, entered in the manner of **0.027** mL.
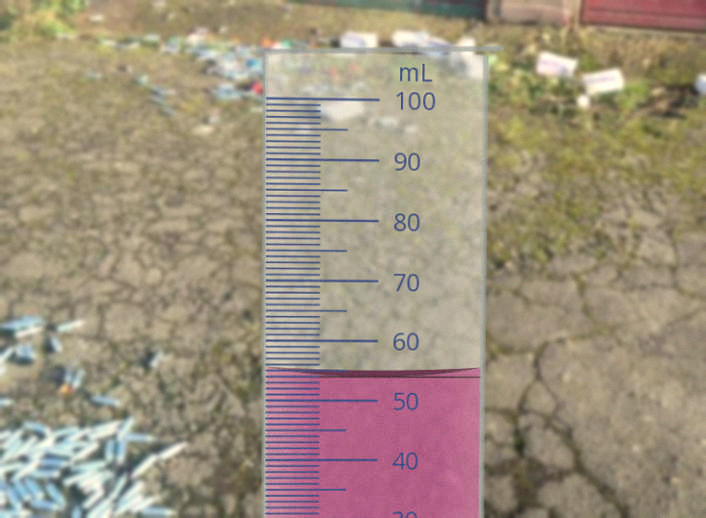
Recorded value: **54** mL
